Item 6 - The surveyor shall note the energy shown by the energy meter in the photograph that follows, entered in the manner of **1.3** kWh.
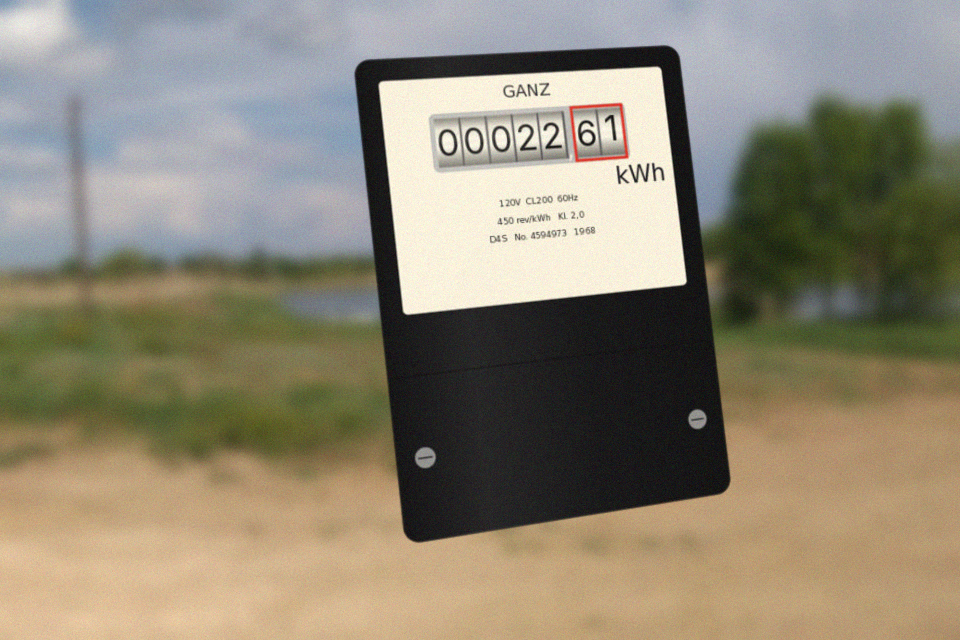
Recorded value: **22.61** kWh
